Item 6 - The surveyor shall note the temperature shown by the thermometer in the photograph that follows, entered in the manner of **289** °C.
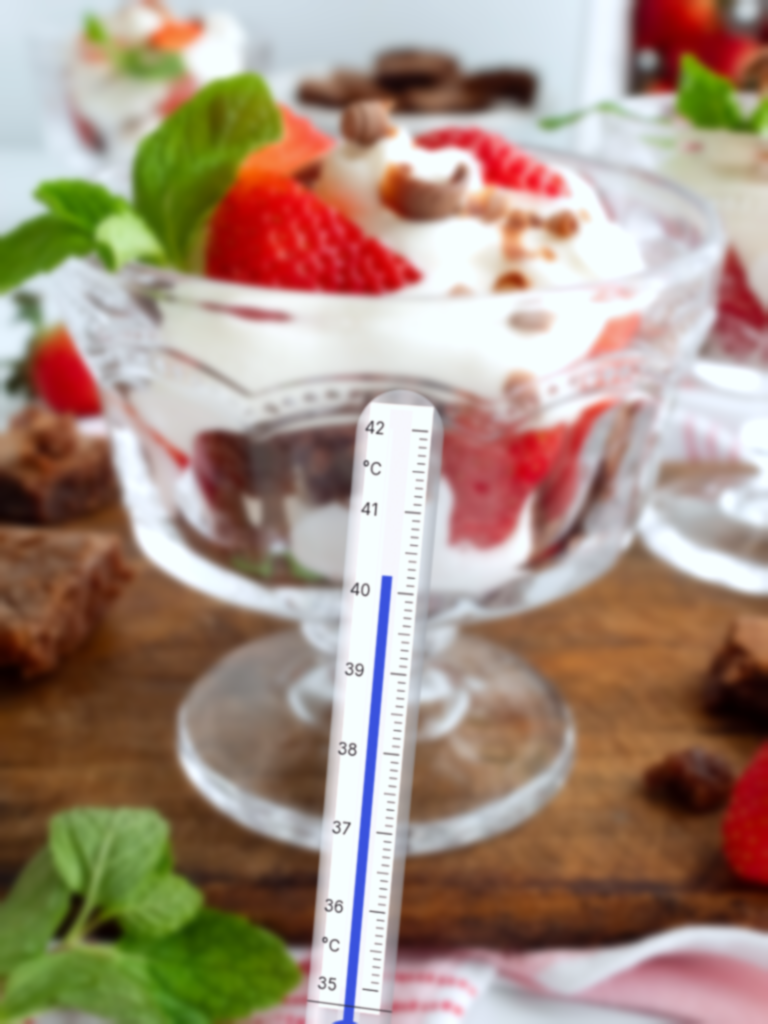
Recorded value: **40.2** °C
